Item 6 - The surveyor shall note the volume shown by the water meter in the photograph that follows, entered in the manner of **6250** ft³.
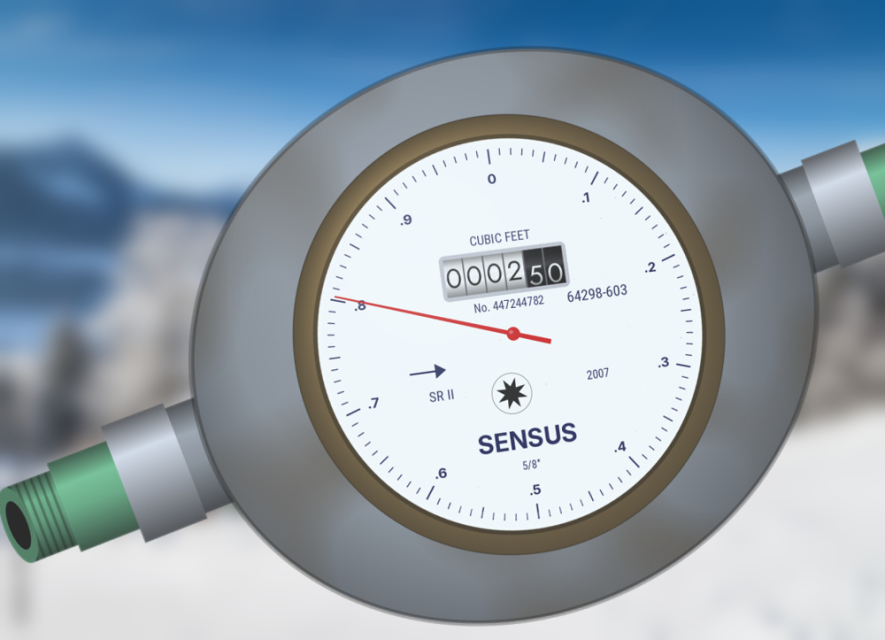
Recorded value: **249.80** ft³
